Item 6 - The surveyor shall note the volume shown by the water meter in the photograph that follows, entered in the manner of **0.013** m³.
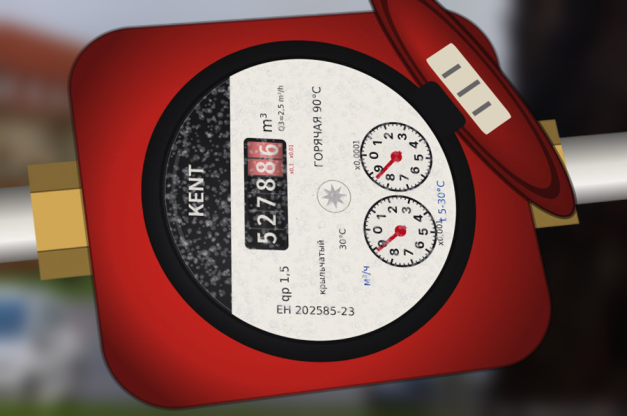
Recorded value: **5278.8588** m³
